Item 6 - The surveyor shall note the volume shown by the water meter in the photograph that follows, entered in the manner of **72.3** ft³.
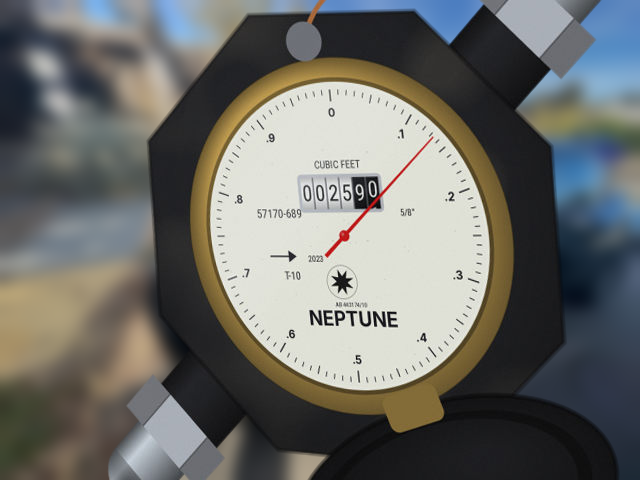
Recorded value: **2590.13** ft³
